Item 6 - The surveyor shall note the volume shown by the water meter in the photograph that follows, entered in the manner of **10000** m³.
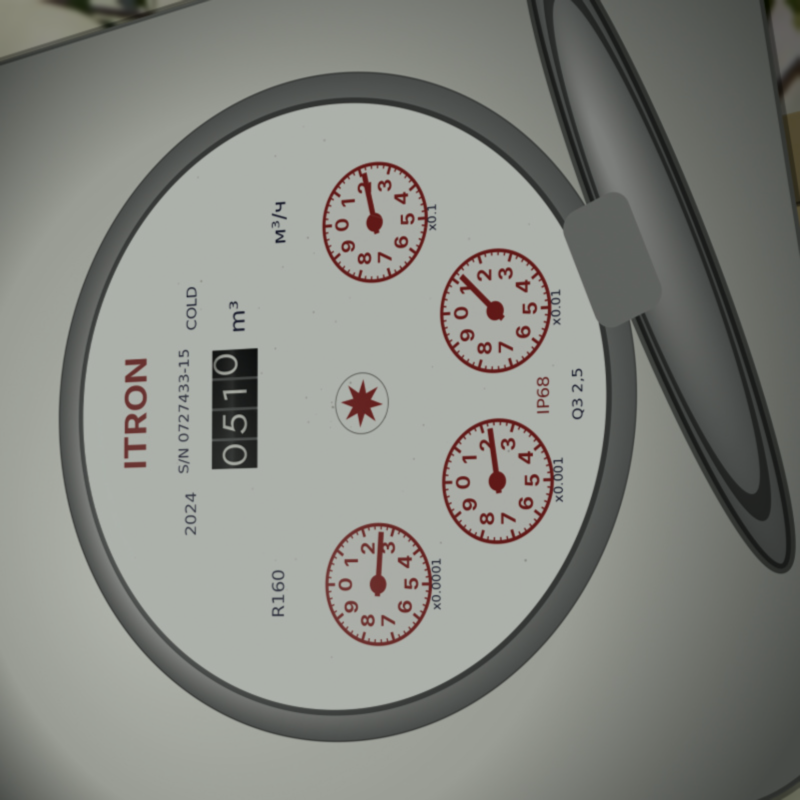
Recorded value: **510.2122** m³
